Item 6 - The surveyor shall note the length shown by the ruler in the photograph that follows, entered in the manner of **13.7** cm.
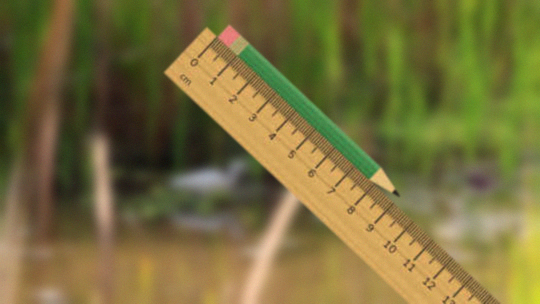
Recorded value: **9** cm
